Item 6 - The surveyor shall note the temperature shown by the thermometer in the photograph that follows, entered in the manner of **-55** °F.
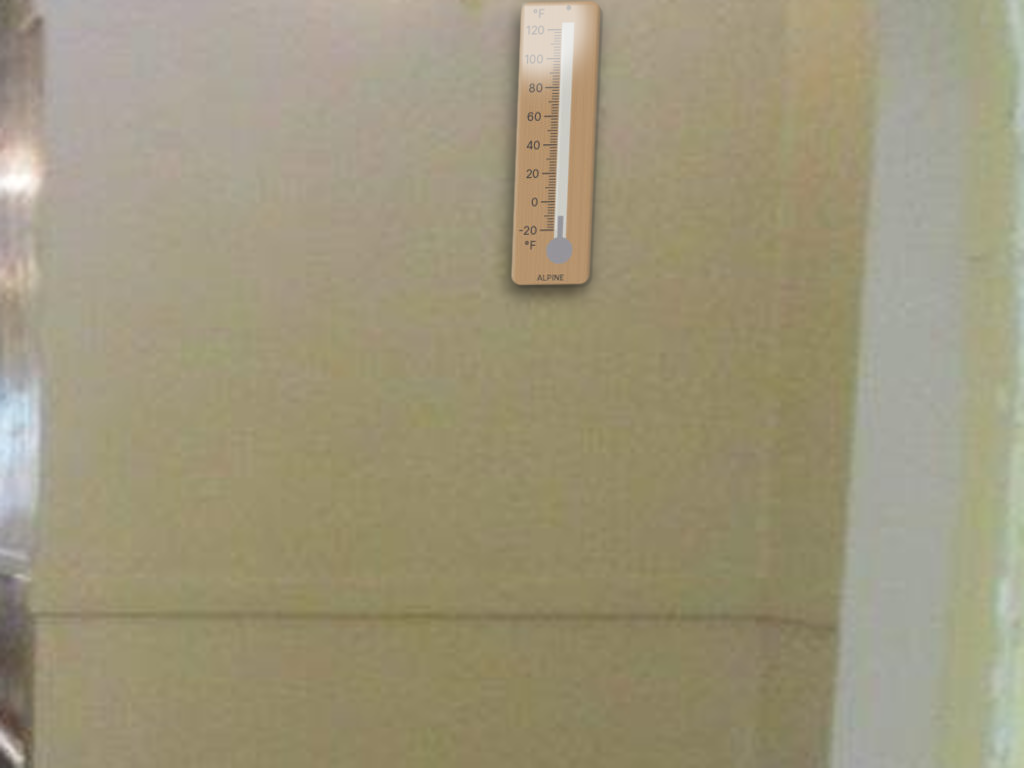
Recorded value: **-10** °F
